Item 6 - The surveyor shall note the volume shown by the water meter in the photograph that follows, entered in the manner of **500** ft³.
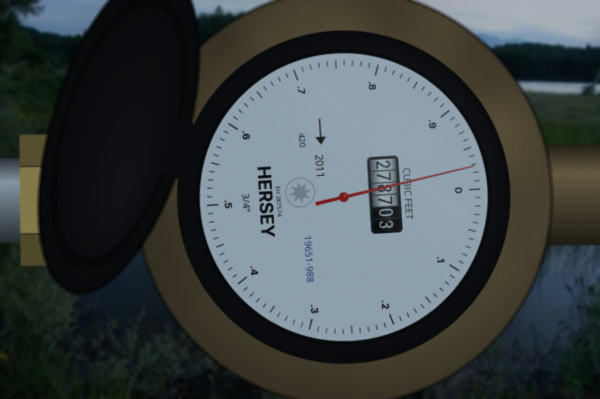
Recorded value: **278702.97** ft³
